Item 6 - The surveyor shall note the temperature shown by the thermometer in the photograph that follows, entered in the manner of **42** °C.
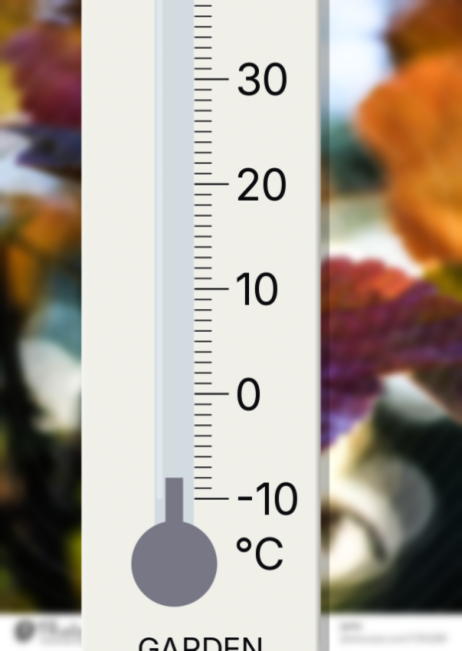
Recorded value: **-8** °C
